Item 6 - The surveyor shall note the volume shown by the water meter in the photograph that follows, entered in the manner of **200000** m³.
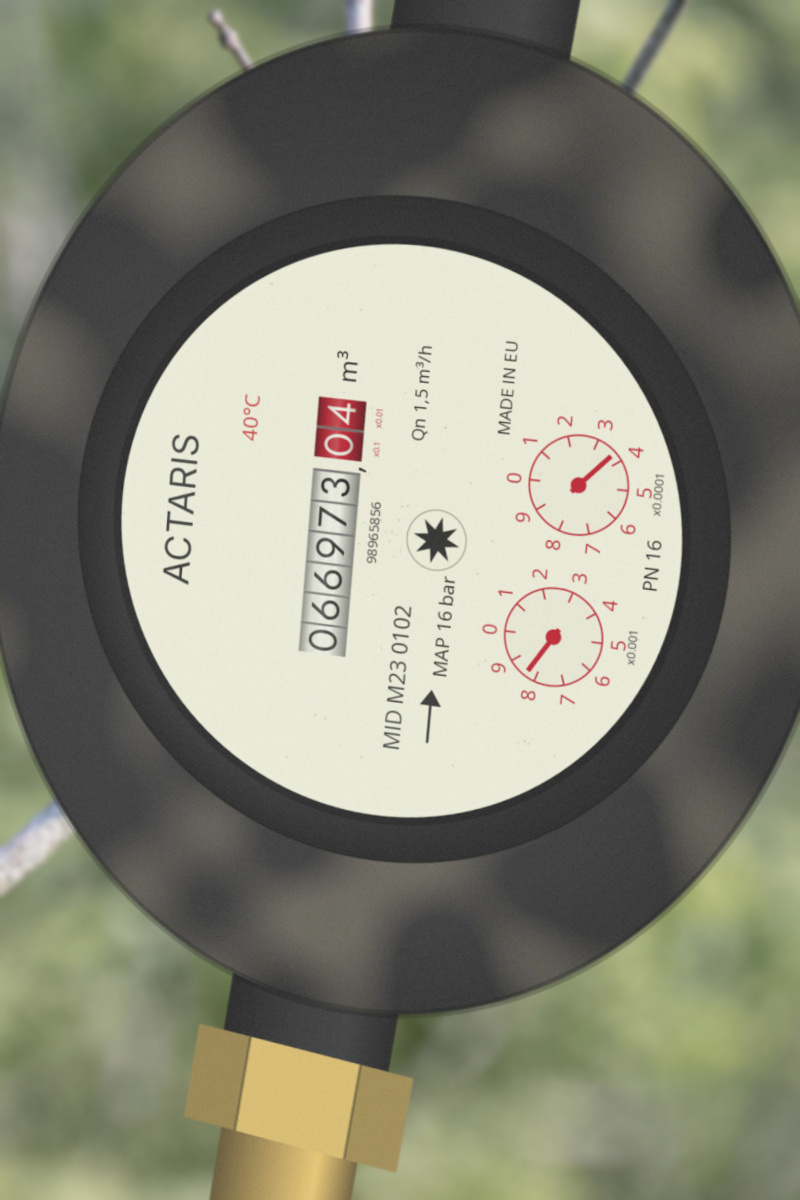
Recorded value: **66973.0483** m³
